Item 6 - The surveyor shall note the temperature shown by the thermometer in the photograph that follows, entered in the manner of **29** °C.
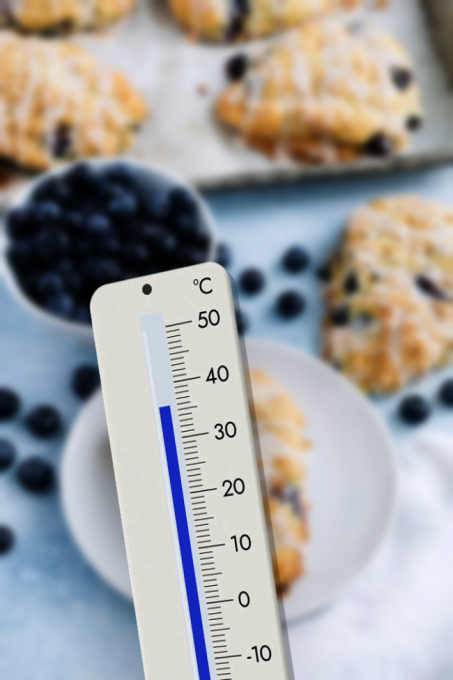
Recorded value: **36** °C
